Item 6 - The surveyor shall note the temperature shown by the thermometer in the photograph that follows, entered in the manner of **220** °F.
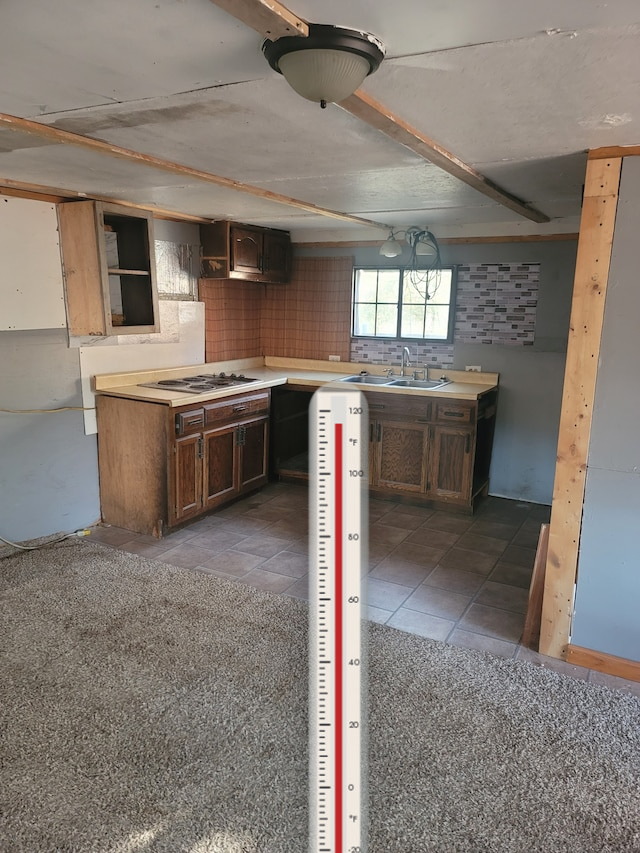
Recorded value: **116** °F
